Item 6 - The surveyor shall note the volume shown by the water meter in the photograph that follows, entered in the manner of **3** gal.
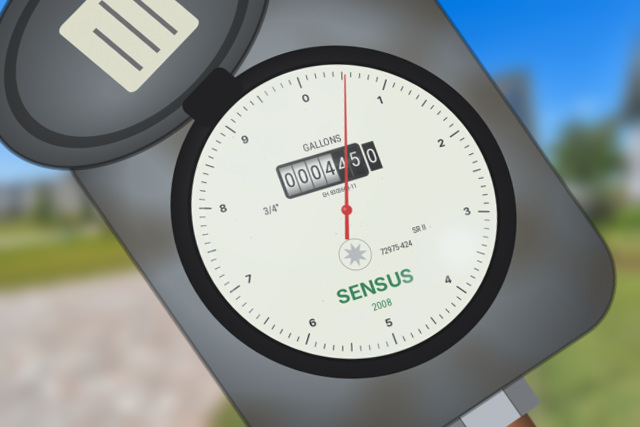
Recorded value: **4450.5** gal
